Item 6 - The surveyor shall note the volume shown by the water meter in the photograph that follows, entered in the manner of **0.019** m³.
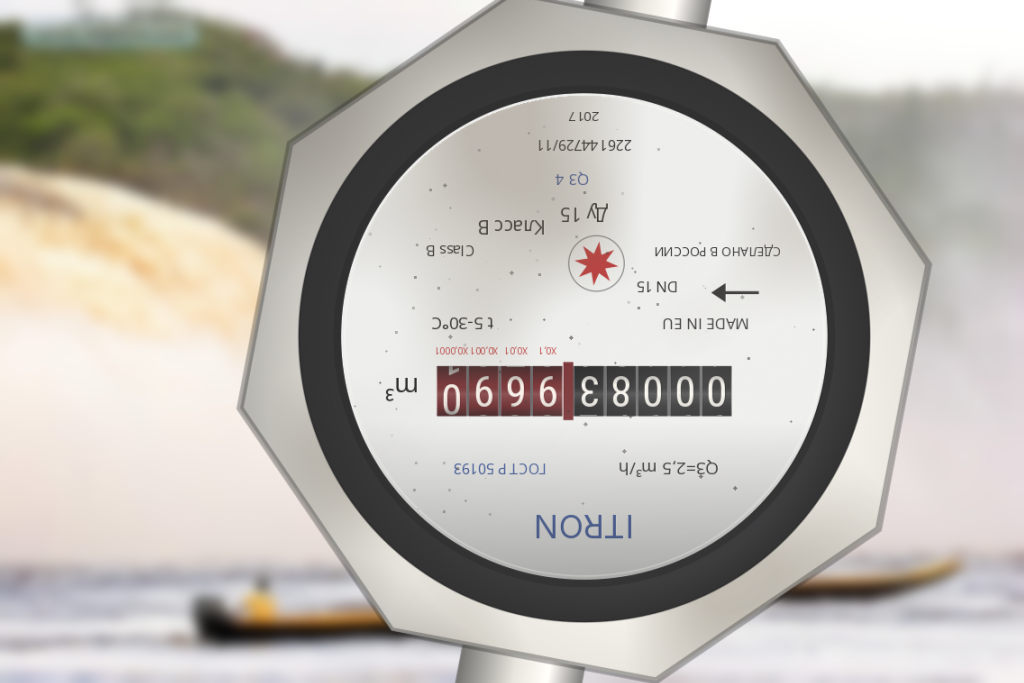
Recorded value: **83.9690** m³
